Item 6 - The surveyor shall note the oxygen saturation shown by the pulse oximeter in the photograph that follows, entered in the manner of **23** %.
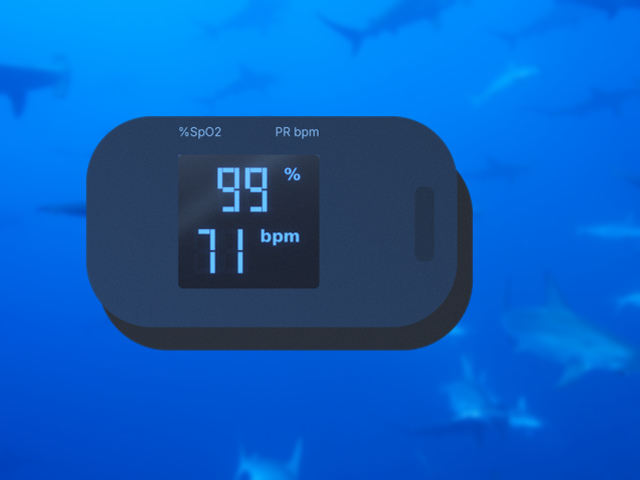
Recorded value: **99** %
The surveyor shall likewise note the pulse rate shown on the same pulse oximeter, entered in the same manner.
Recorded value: **71** bpm
